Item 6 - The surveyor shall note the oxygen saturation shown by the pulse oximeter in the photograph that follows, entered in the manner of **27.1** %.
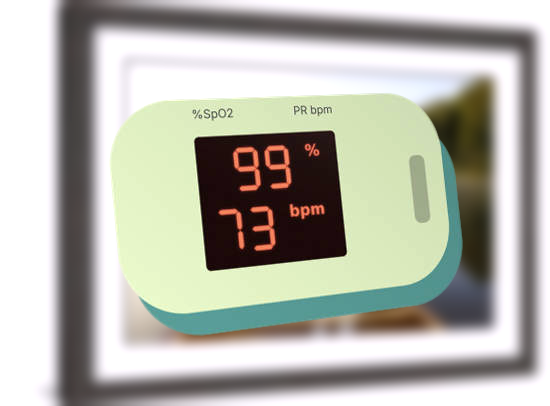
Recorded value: **99** %
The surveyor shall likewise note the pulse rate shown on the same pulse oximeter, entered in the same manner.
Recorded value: **73** bpm
